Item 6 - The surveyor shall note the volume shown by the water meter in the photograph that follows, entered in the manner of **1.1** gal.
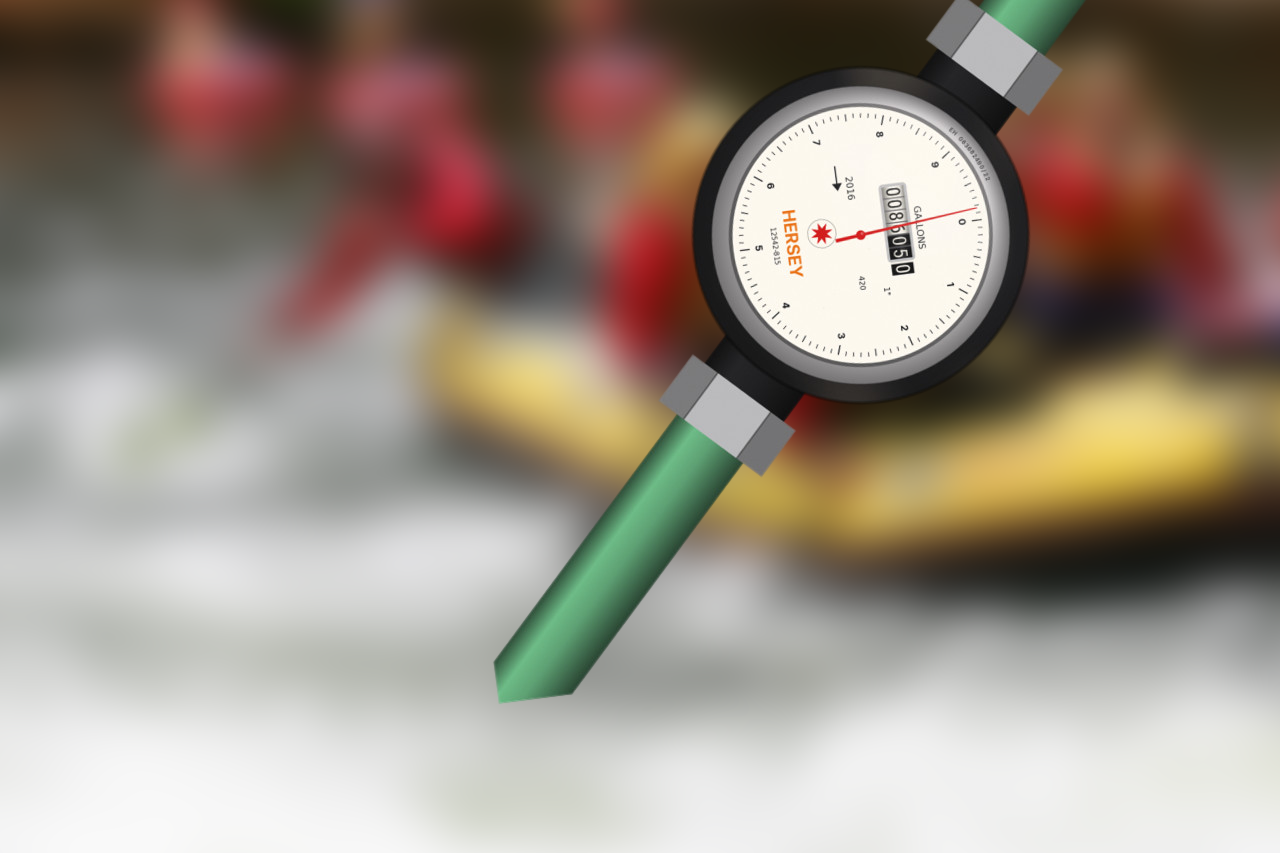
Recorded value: **86049.8** gal
